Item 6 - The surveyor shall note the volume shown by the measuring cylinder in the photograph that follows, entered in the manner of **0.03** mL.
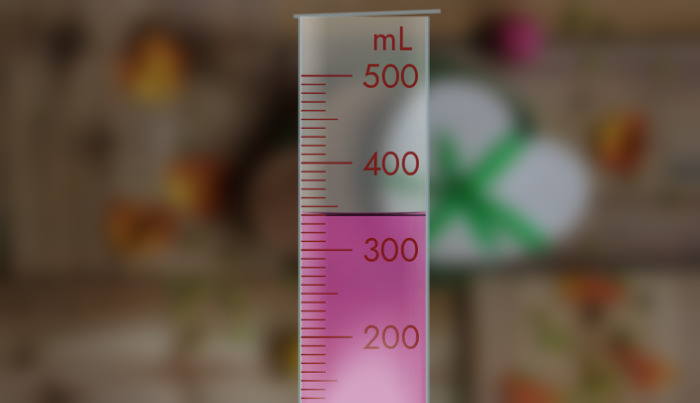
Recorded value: **340** mL
